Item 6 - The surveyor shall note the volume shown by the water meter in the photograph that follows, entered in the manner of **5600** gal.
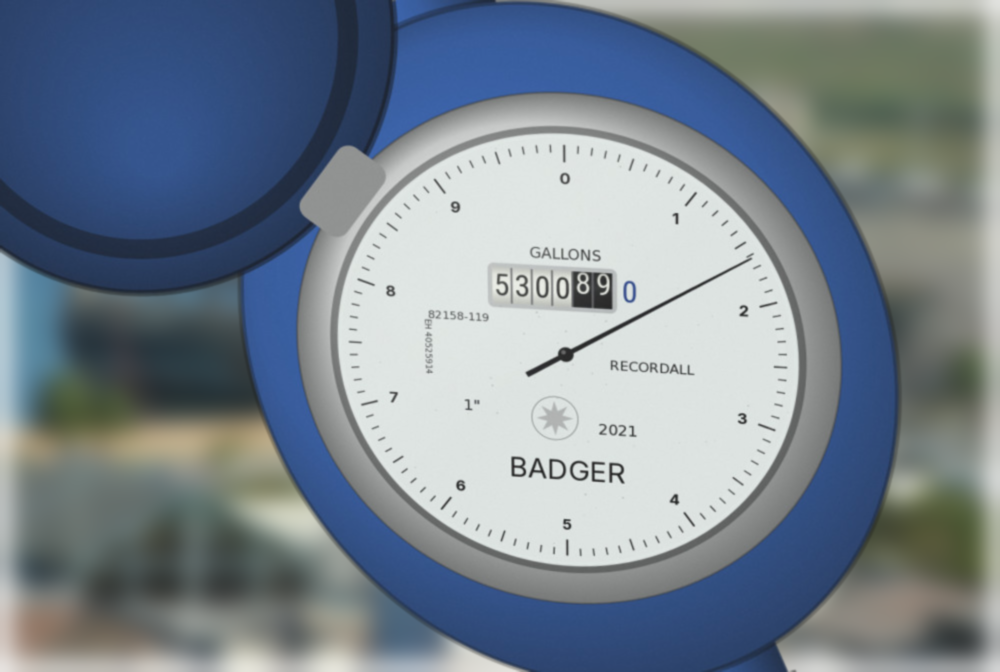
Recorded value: **5300891.6** gal
